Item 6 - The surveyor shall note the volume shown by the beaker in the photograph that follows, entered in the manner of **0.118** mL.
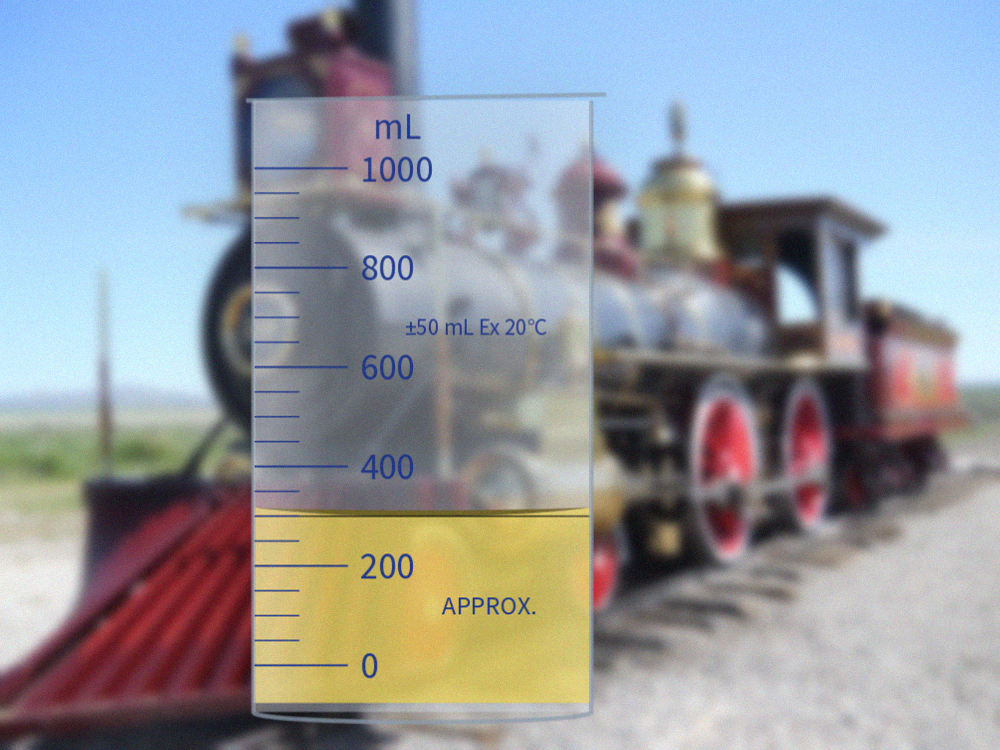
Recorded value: **300** mL
